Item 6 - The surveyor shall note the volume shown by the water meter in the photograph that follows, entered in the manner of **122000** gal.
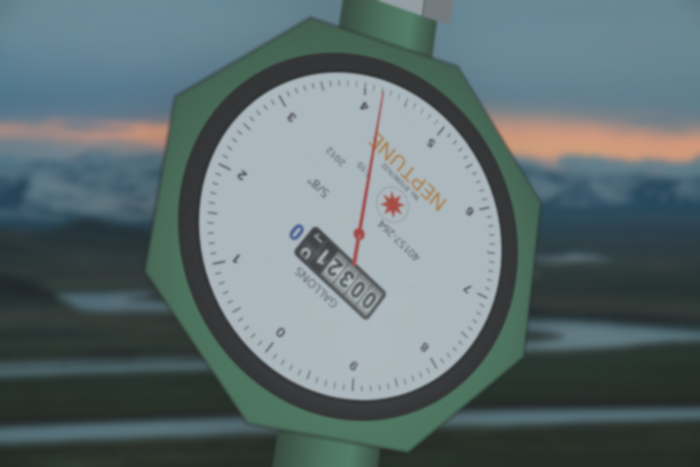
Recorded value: **32164.2** gal
